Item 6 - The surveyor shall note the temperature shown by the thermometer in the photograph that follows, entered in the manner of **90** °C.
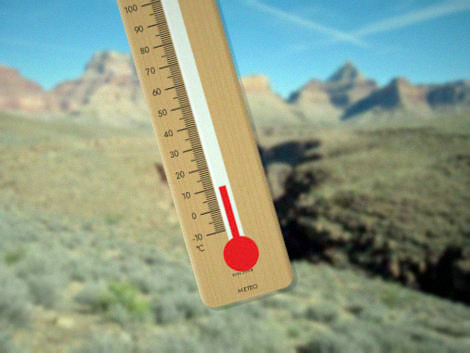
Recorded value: **10** °C
